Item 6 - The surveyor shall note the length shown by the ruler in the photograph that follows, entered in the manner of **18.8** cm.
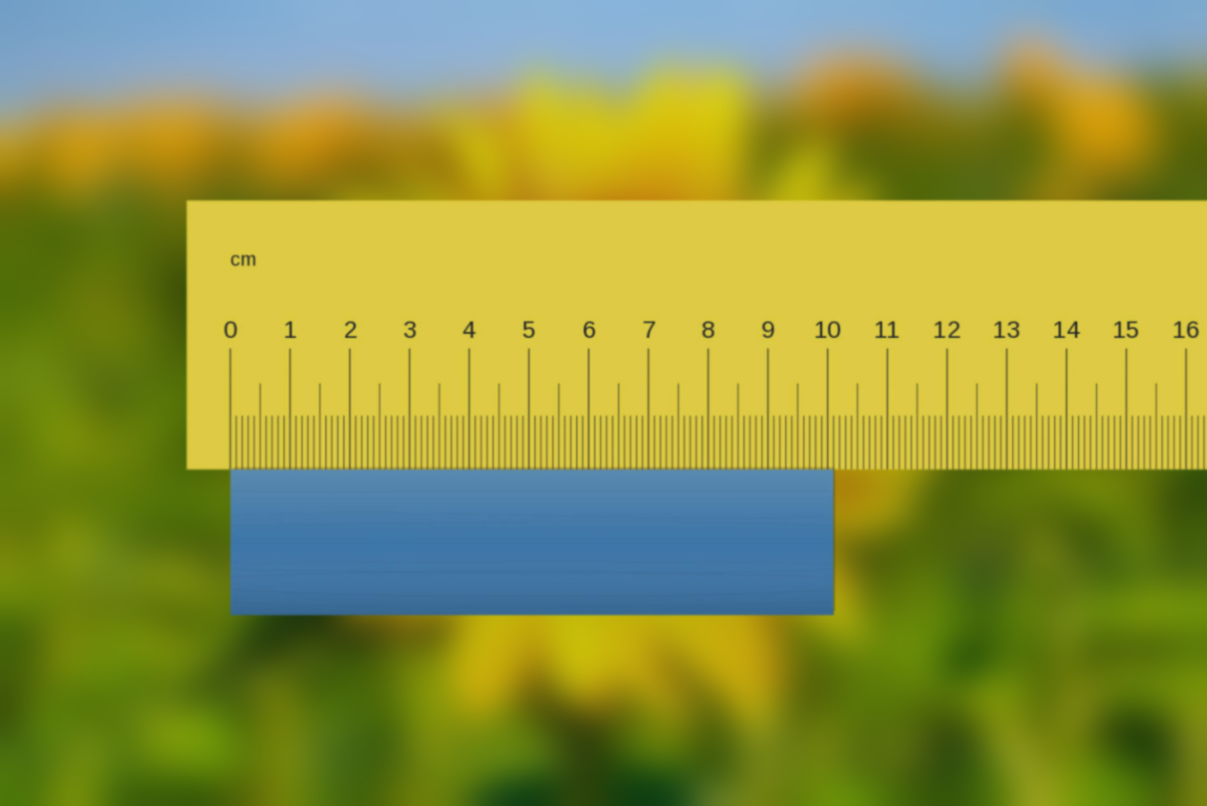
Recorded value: **10.1** cm
